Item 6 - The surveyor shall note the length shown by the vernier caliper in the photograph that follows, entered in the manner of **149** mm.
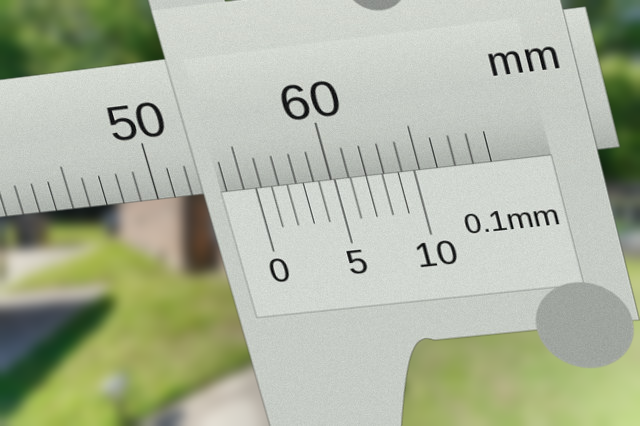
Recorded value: **55.7** mm
